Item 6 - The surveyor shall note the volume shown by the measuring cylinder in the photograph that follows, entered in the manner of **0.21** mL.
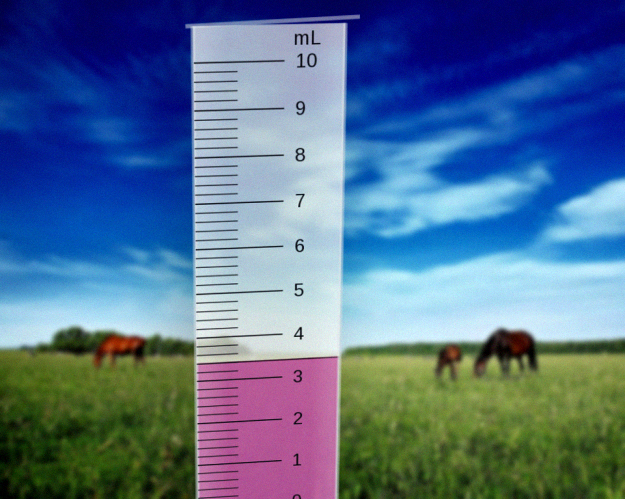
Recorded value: **3.4** mL
